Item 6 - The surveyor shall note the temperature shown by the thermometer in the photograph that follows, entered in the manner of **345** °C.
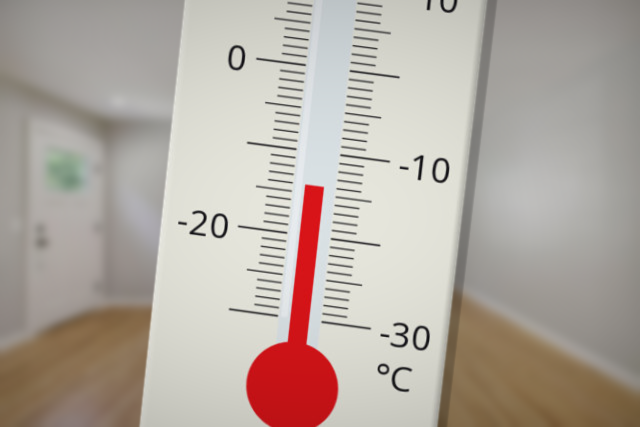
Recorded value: **-14** °C
